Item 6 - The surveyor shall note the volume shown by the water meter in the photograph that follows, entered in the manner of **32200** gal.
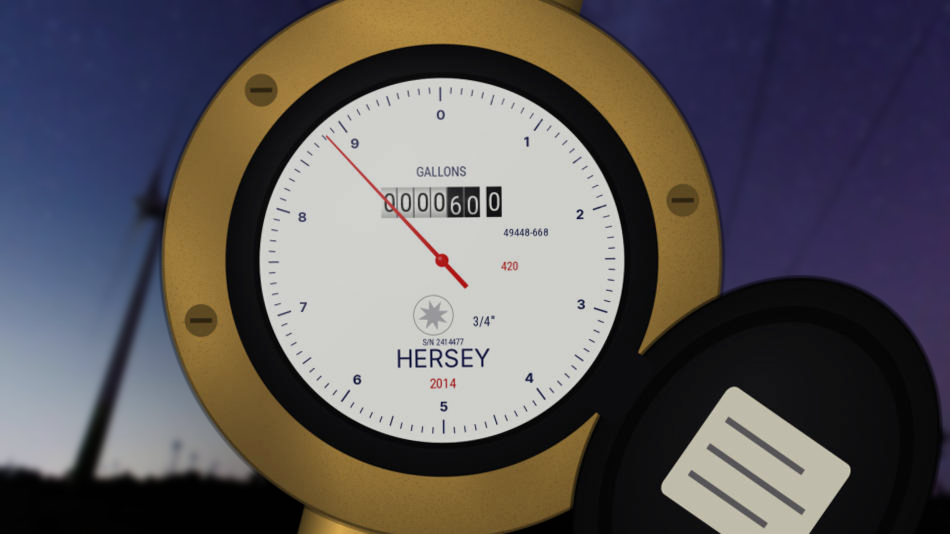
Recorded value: **598.8** gal
